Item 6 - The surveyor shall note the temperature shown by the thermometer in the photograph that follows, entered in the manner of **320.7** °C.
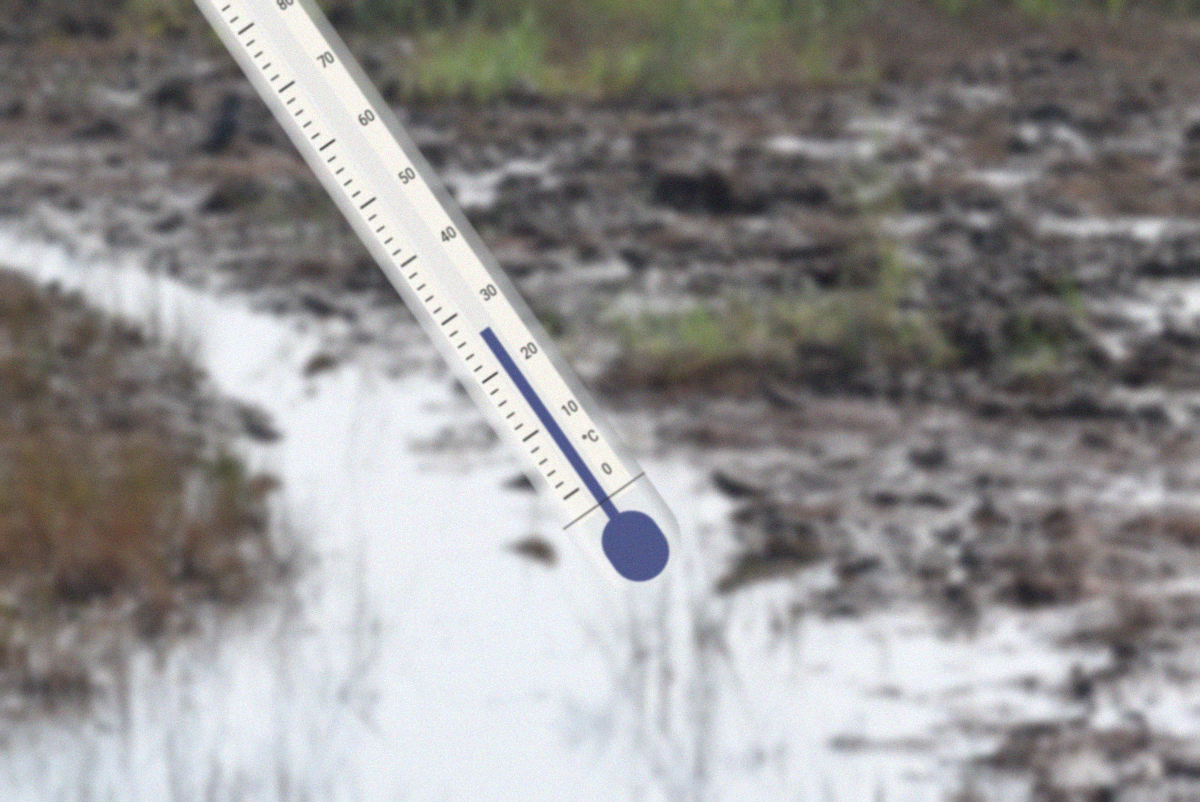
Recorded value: **26** °C
